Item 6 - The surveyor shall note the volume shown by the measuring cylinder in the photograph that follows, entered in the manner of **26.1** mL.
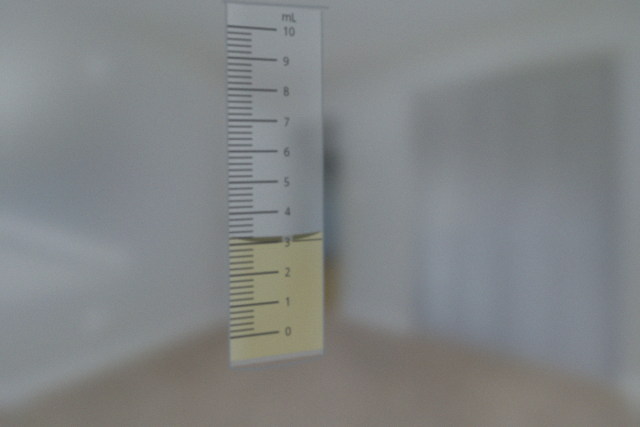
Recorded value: **3** mL
